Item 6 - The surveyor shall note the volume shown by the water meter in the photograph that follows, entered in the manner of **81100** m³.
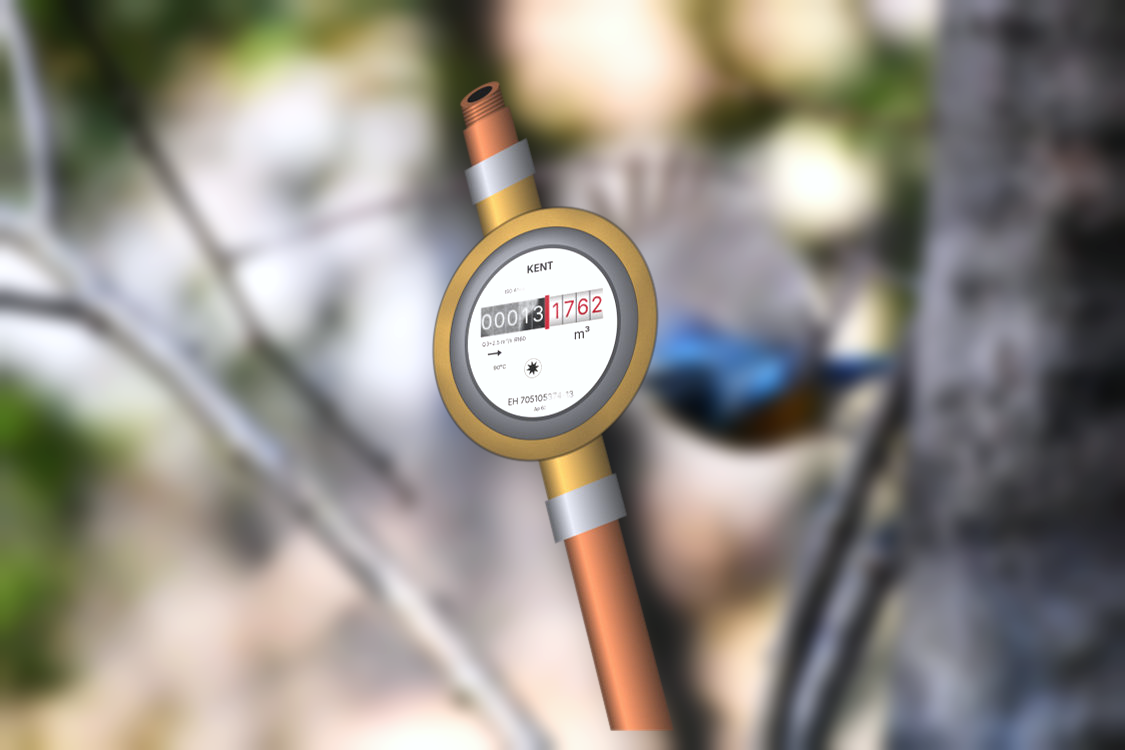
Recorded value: **13.1762** m³
